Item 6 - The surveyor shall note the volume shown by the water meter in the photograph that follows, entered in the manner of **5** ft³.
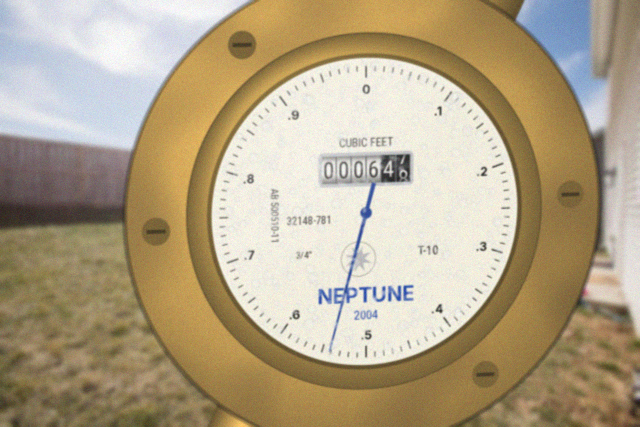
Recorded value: **647.54** ft³
